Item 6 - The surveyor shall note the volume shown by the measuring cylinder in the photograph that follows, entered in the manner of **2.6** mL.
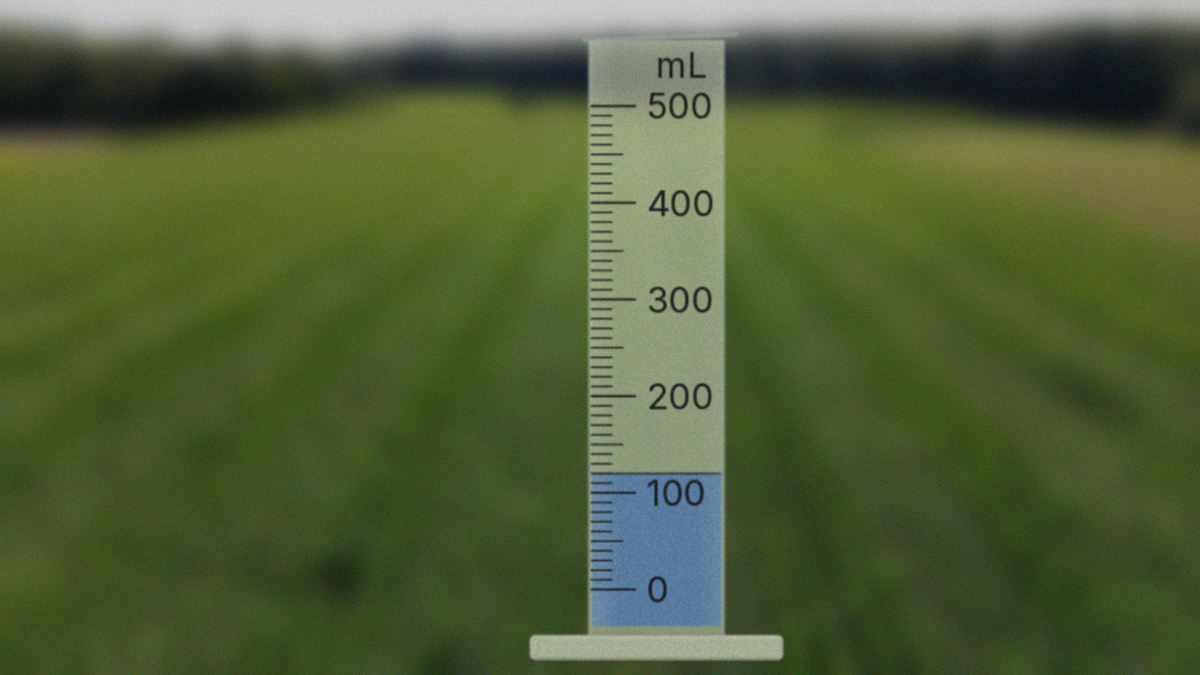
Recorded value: **120** mL
